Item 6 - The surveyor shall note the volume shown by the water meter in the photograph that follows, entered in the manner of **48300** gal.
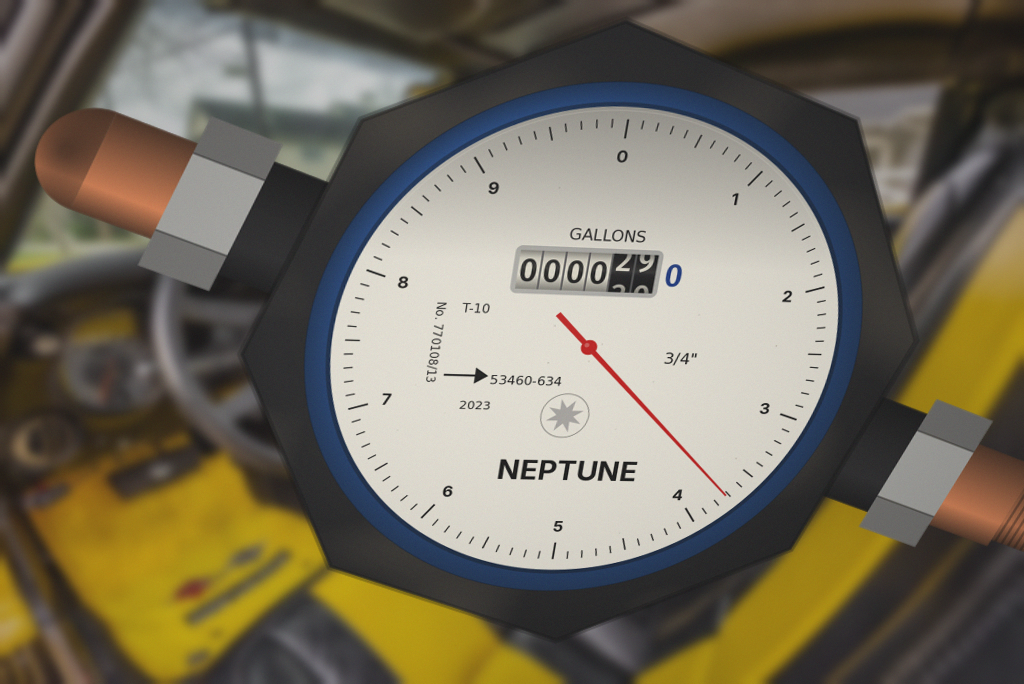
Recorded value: **293.7** gal
